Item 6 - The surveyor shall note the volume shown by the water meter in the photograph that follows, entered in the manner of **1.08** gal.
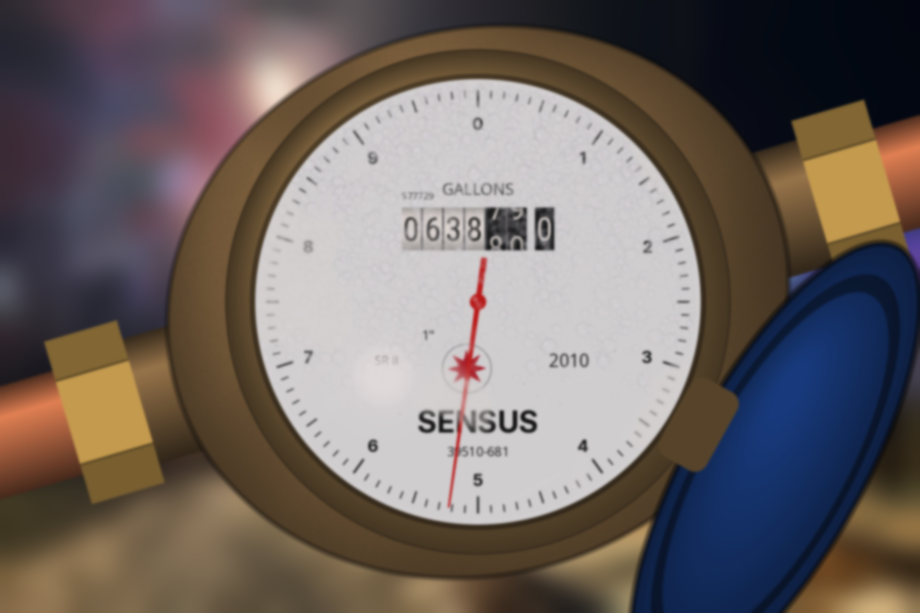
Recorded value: **638795.2** gal
